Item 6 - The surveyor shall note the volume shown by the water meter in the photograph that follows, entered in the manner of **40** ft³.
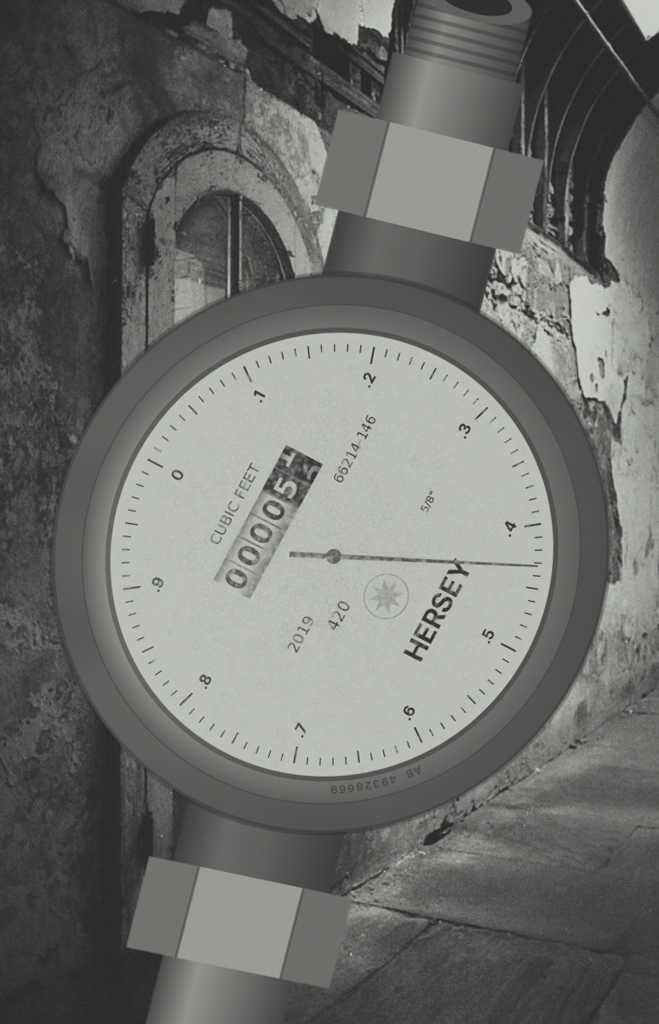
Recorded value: **51.43** ft³
